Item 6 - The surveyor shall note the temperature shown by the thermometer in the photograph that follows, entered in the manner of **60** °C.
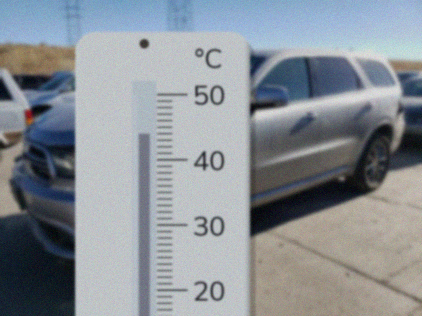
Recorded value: **44** °C
